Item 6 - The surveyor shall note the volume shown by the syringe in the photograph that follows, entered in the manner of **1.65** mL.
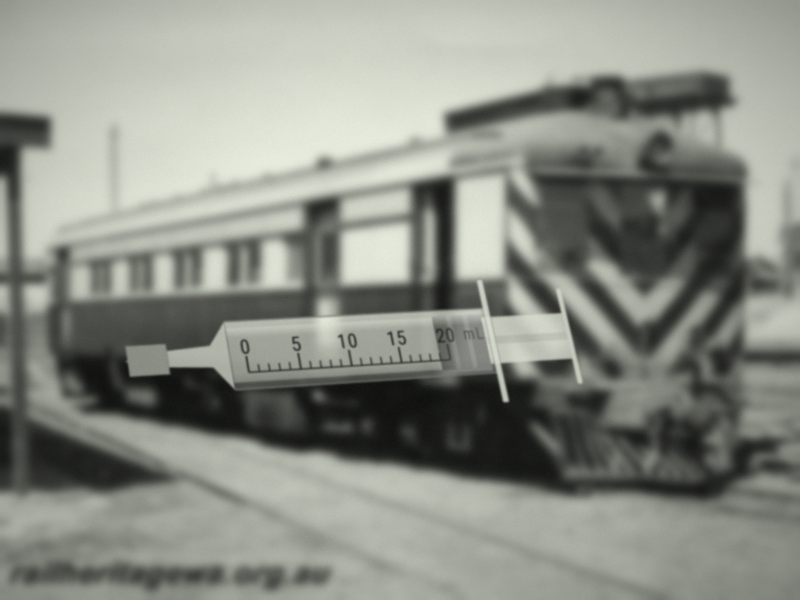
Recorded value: **19** mL
